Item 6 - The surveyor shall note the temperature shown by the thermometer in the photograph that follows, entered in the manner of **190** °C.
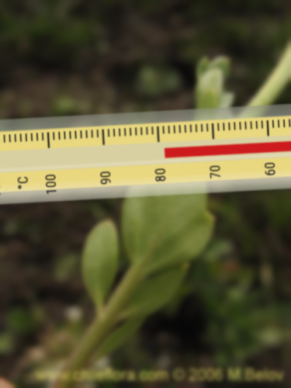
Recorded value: **79** °C
